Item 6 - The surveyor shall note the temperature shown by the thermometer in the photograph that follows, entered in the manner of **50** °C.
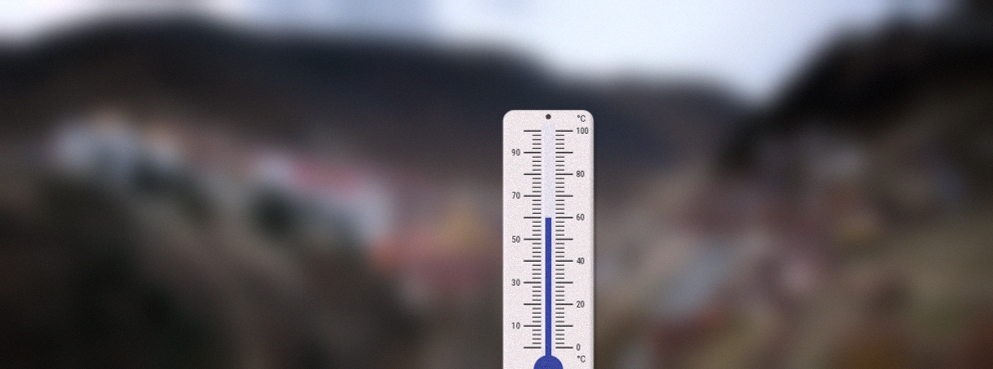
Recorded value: **60** °C
